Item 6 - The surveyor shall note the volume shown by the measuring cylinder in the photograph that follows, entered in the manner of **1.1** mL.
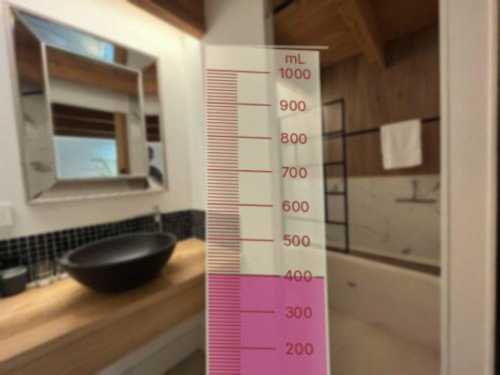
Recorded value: **400** mL
